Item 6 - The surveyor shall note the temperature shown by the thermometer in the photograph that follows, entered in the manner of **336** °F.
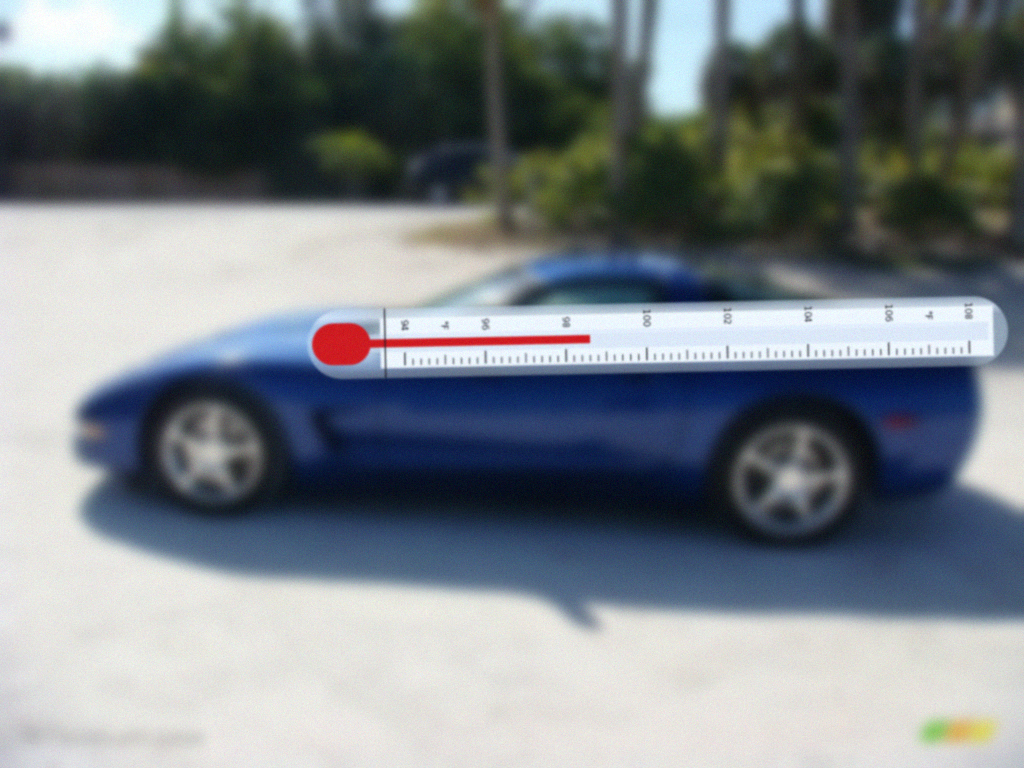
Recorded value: **98.6** °F
